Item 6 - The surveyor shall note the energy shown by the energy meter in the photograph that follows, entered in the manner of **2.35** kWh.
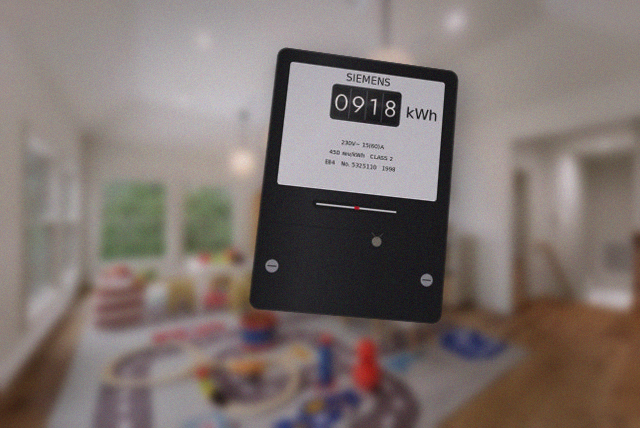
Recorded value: **918** kWh
